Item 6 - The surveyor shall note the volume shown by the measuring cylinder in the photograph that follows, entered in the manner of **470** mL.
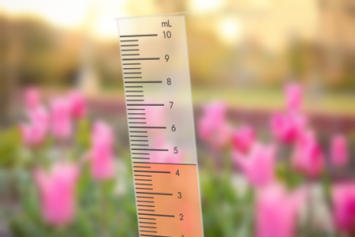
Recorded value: **4.4** mL
